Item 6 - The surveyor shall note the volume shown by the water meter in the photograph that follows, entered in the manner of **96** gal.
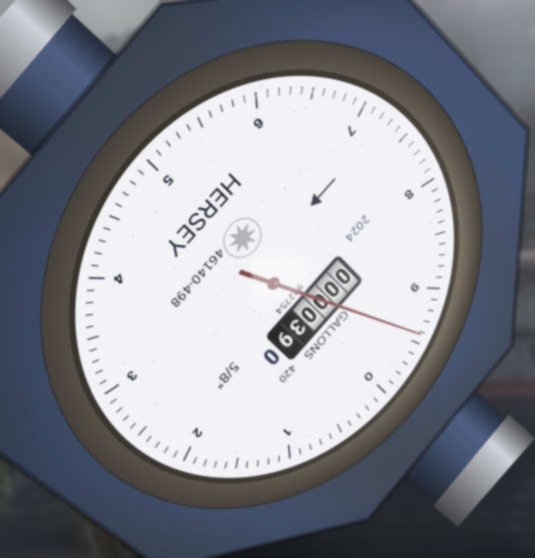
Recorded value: **389.4** gal
